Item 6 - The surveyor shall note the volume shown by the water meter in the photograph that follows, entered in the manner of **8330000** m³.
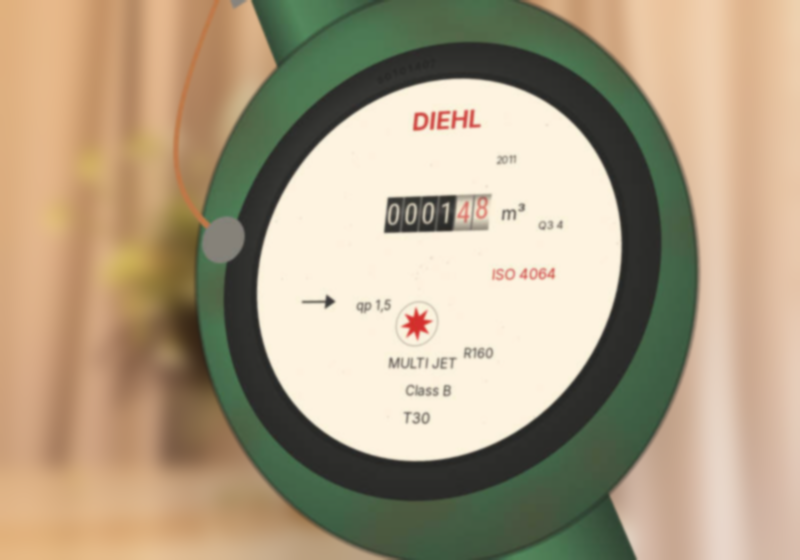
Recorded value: **1.48** m³
